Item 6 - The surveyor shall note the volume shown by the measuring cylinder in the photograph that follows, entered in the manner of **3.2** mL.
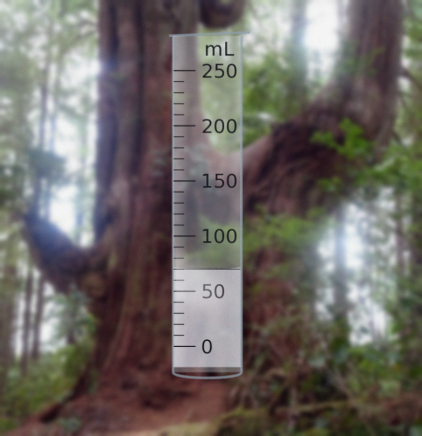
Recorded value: **70** mL
